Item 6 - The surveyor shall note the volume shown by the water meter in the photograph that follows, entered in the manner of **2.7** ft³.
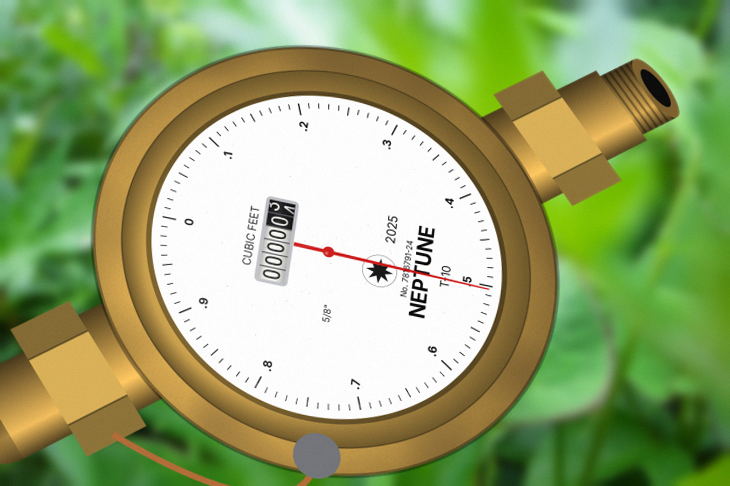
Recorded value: **3.50** ft³
